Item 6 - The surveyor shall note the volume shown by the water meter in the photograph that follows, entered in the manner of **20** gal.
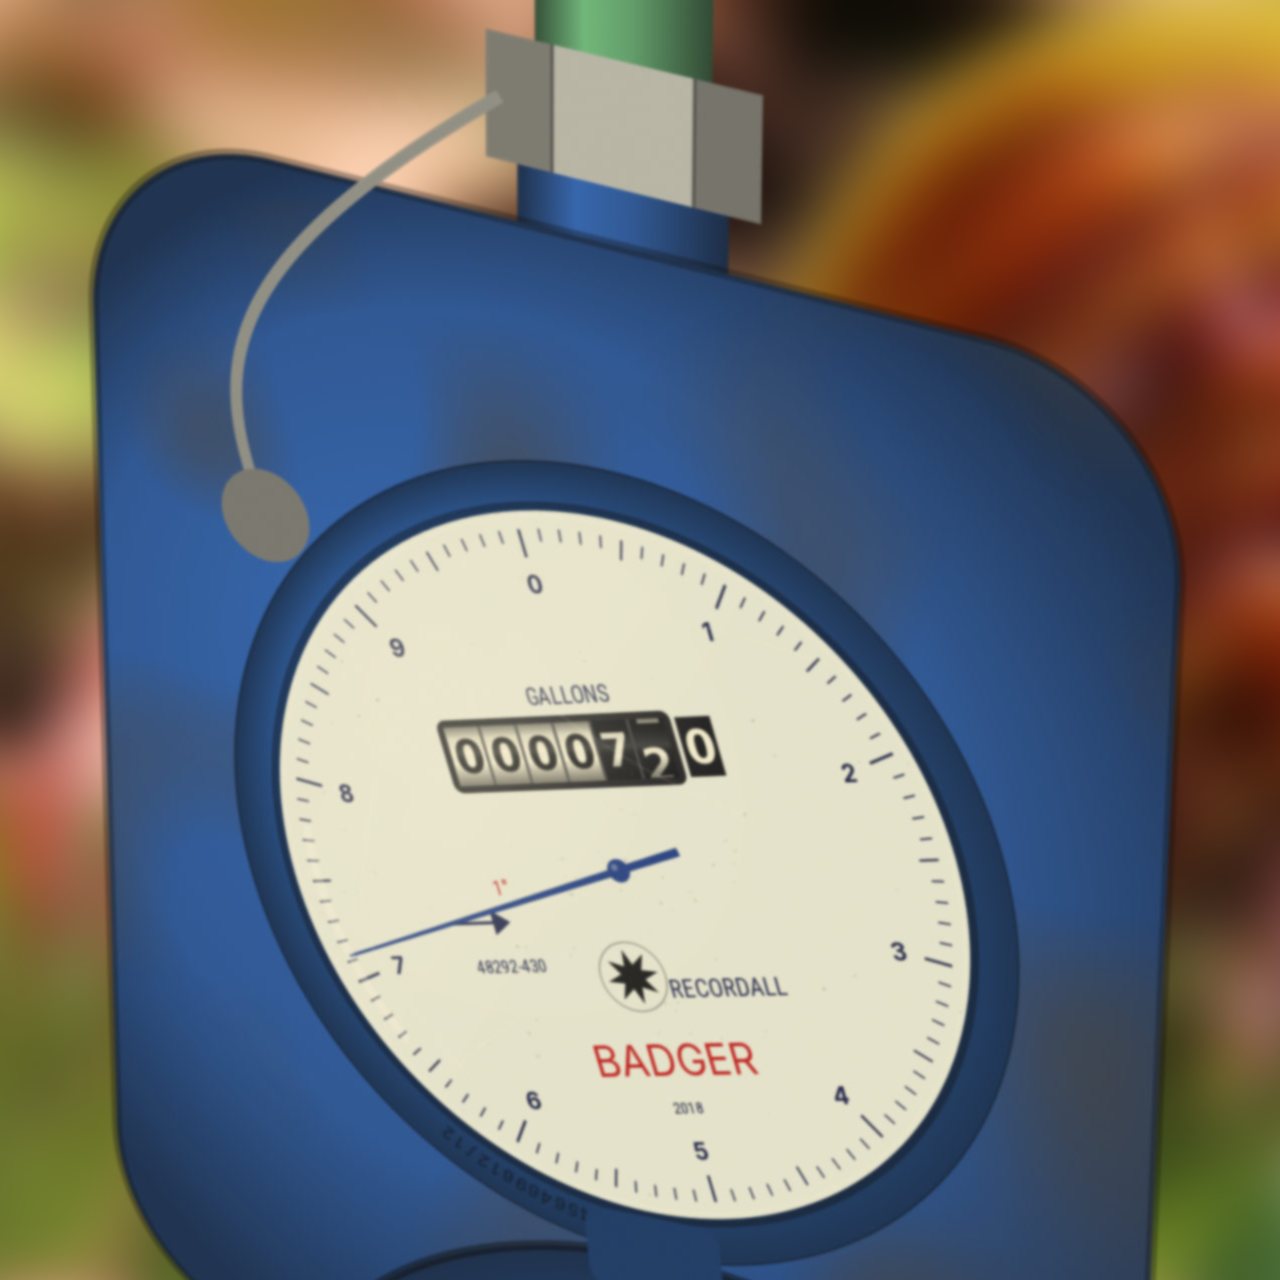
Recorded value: **717.1** gal
